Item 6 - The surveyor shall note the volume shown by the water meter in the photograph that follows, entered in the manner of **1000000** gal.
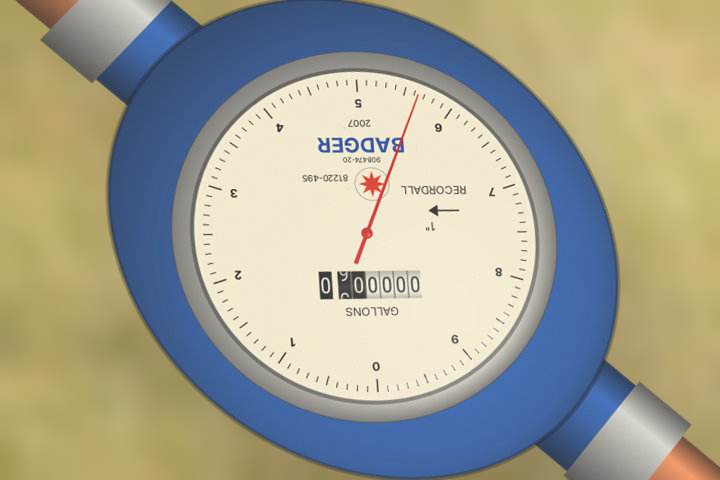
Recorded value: **55.6** gal
